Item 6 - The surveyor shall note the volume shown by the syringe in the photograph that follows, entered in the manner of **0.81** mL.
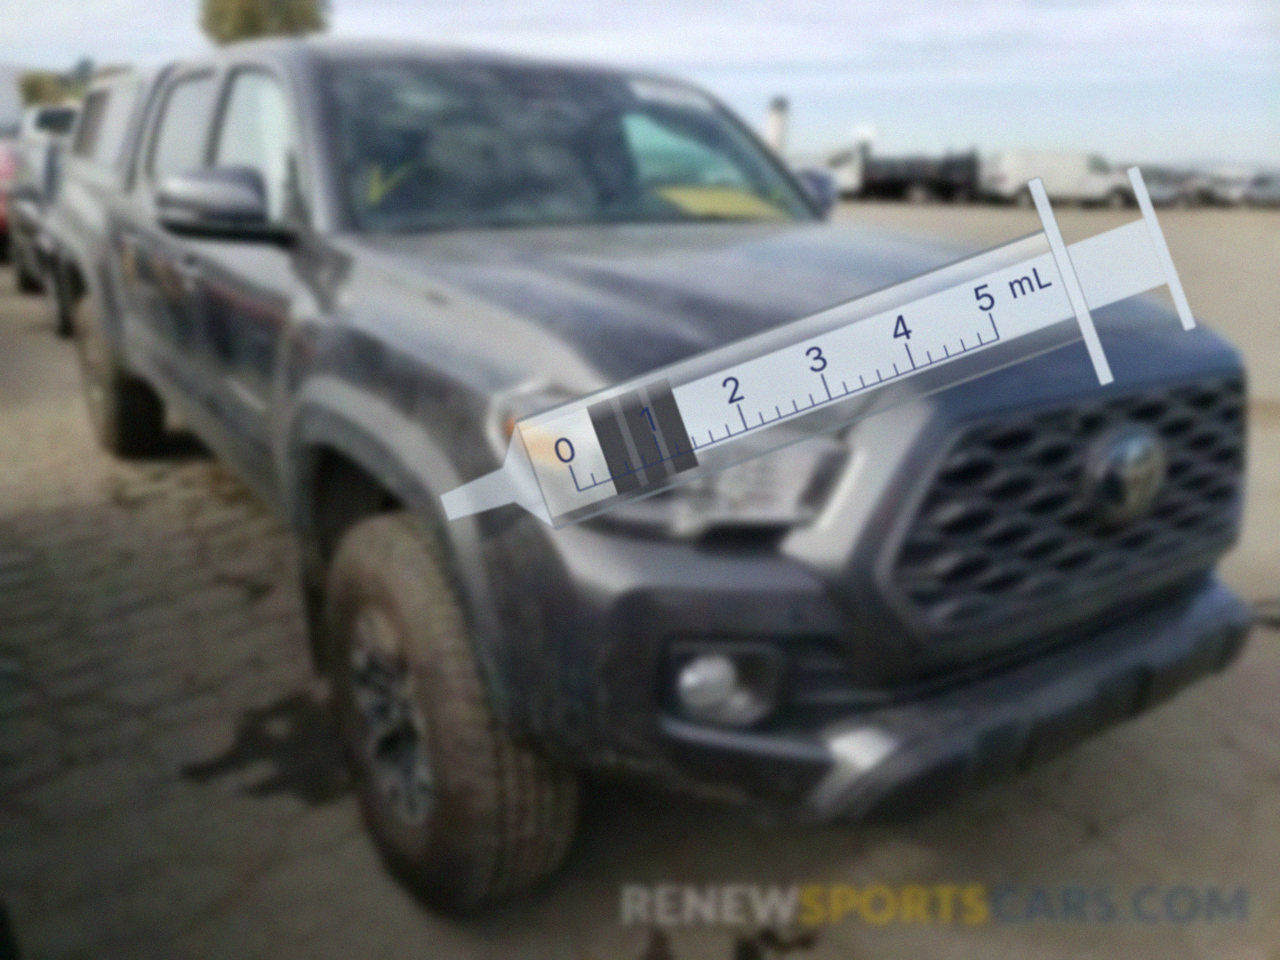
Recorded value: **0.4** mL
